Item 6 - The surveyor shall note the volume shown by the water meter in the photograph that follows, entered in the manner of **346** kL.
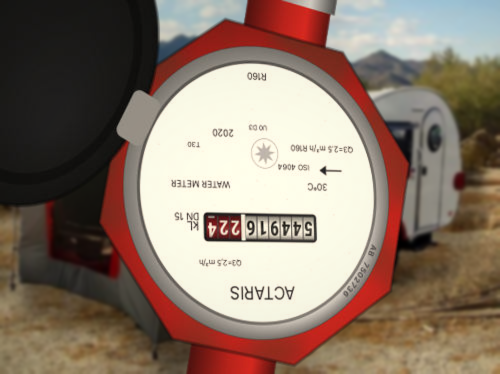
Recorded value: **544916.224** kL
